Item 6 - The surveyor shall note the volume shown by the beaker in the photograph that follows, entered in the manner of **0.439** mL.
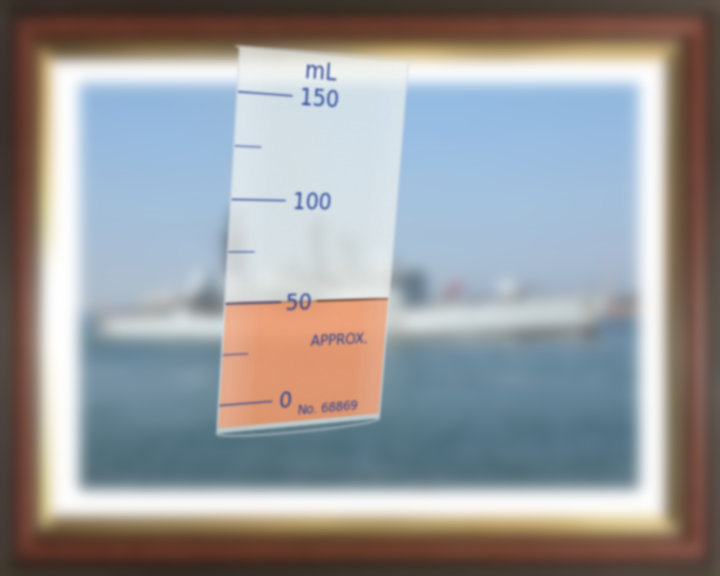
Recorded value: **50** mL
